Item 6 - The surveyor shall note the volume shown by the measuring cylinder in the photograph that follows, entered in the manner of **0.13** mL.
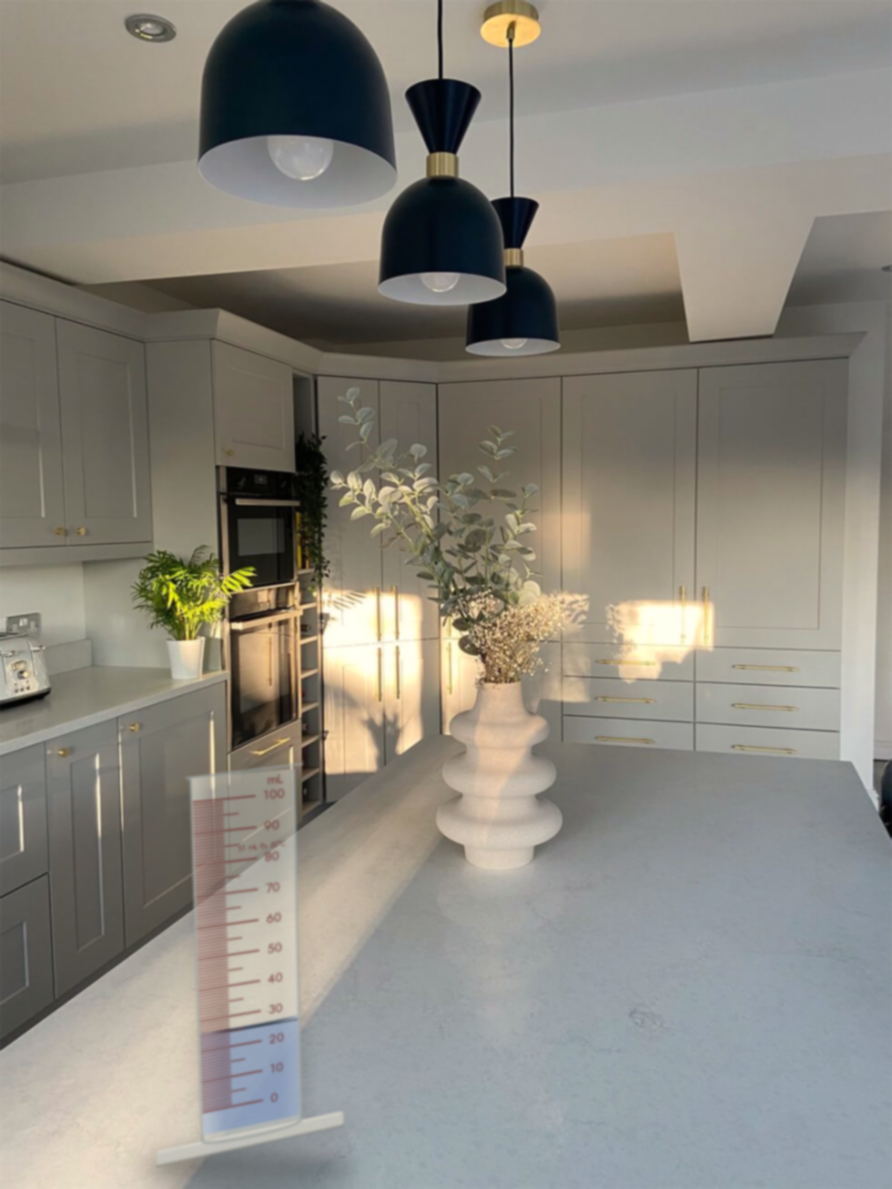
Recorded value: **25** mL
